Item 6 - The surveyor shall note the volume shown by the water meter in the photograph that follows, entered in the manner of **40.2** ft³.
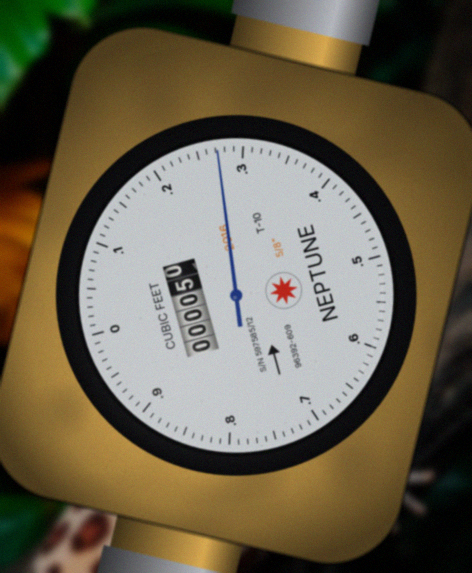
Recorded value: **50.27** ft³
